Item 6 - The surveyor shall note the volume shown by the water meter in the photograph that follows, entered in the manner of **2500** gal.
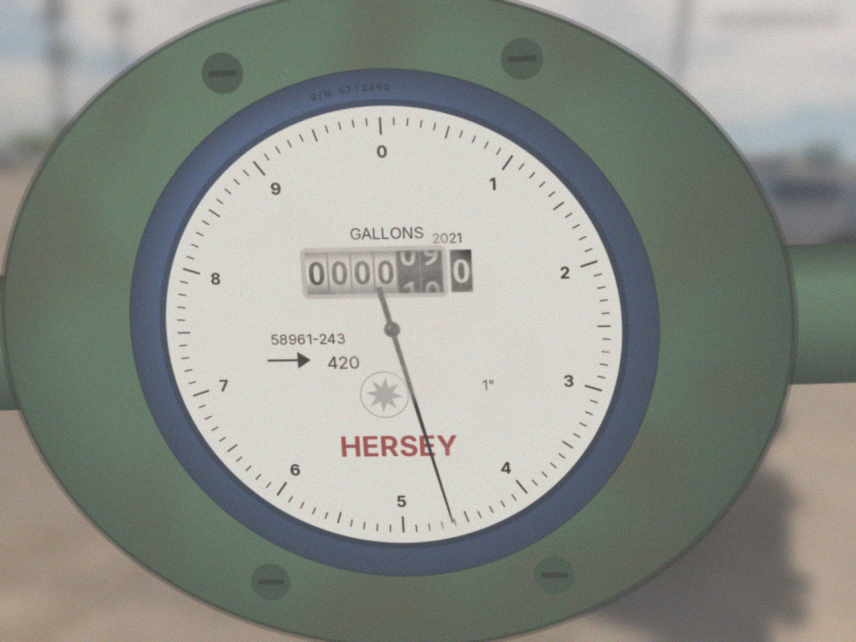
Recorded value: **94.6** gal
